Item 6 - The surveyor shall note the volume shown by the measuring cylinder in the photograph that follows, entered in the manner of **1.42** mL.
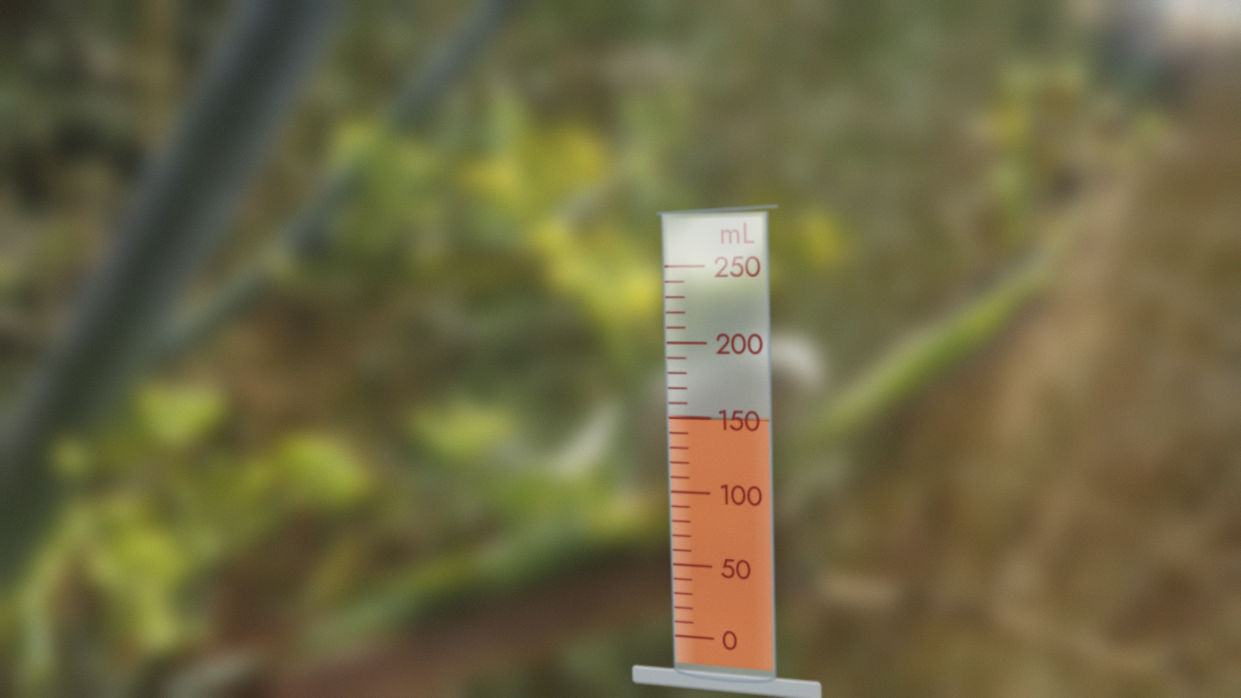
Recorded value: **150** mL
